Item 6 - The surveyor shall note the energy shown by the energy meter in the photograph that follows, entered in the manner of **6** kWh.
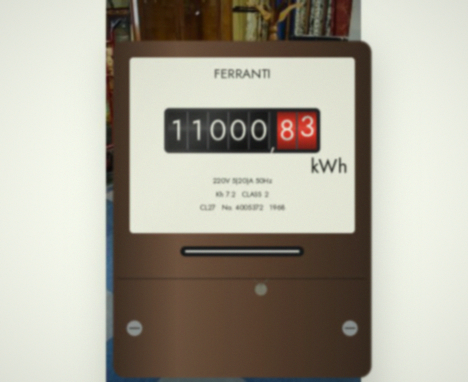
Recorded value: **11000.83** kWh
